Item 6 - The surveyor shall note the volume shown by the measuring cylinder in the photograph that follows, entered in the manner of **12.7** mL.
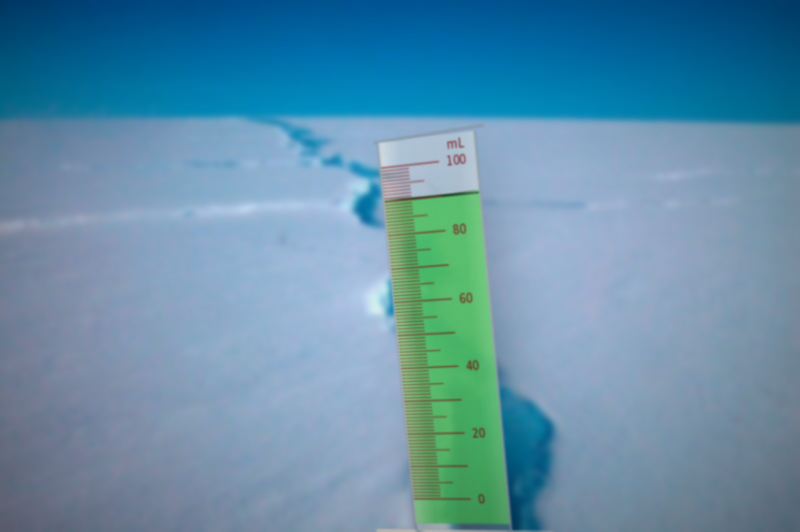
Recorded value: **90** mL
